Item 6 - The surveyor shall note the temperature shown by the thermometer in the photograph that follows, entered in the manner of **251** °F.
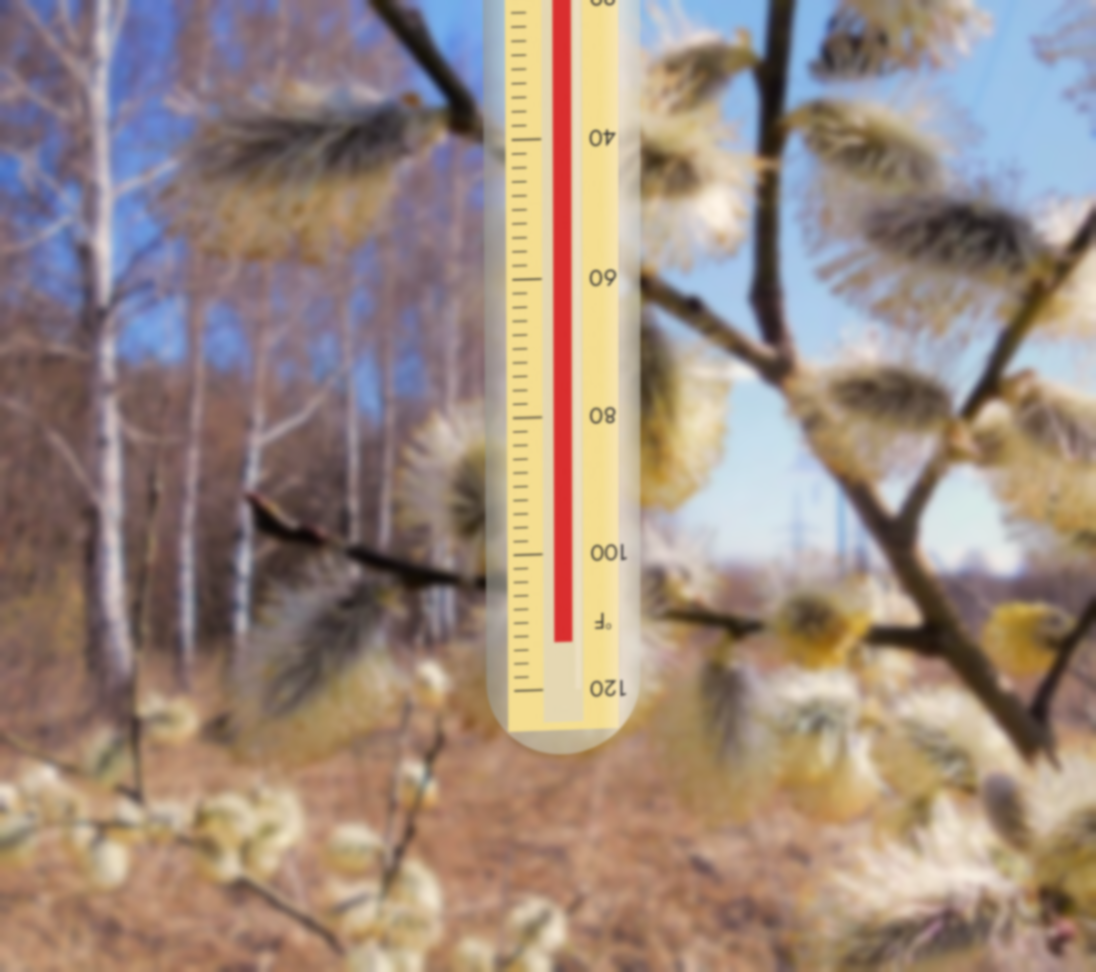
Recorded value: **113** °F
